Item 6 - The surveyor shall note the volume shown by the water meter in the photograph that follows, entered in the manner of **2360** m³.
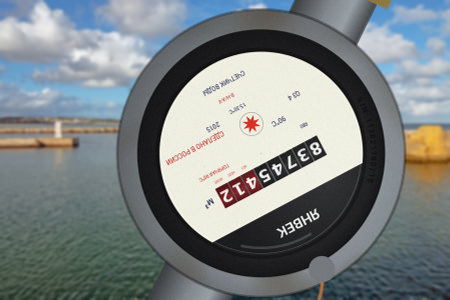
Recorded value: **83745.412** m³
